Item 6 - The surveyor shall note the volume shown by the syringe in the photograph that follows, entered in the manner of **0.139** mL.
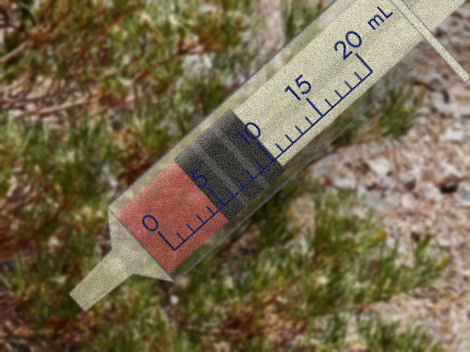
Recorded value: **4.5** mL
